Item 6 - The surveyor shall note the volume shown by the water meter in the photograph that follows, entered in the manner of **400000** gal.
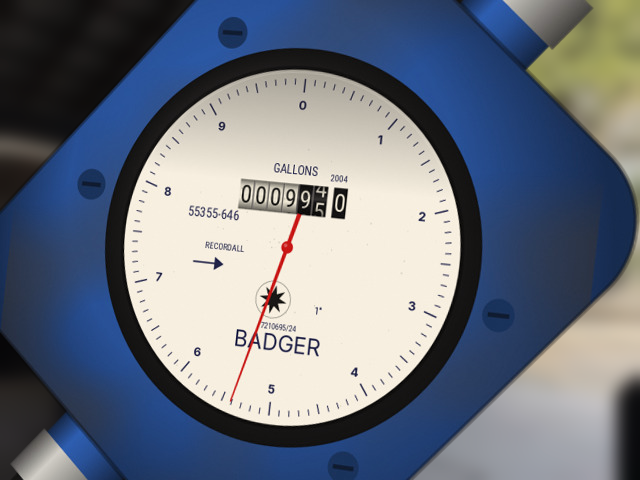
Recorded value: **9945.4** gal
